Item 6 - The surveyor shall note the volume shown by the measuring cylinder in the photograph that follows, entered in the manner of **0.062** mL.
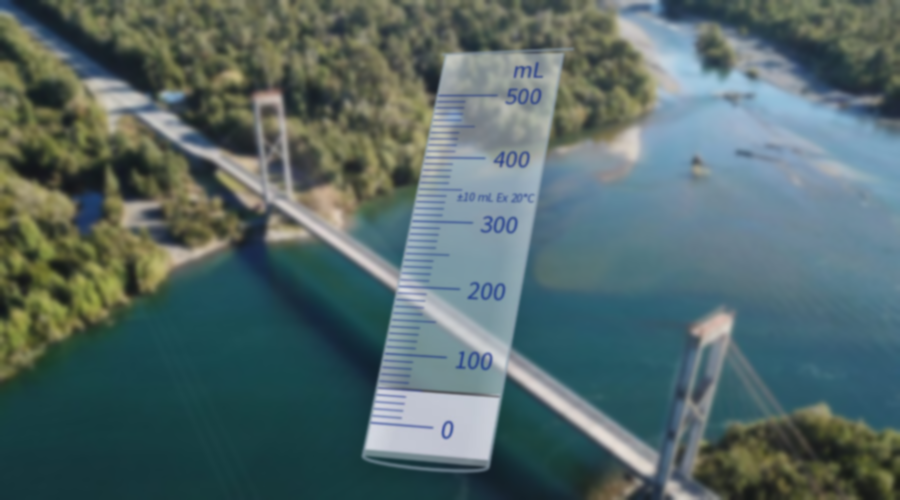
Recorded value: **50** mL
